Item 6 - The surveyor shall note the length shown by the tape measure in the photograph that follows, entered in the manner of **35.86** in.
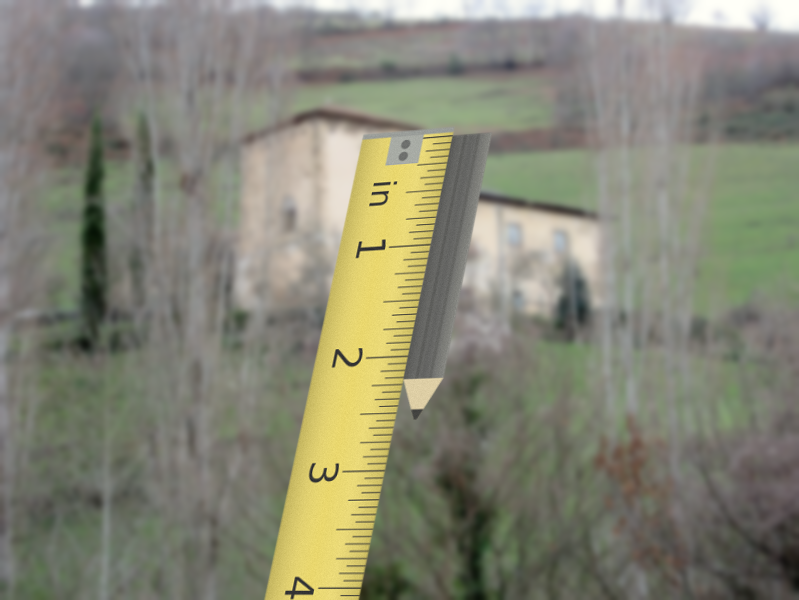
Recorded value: **2.5625** in
